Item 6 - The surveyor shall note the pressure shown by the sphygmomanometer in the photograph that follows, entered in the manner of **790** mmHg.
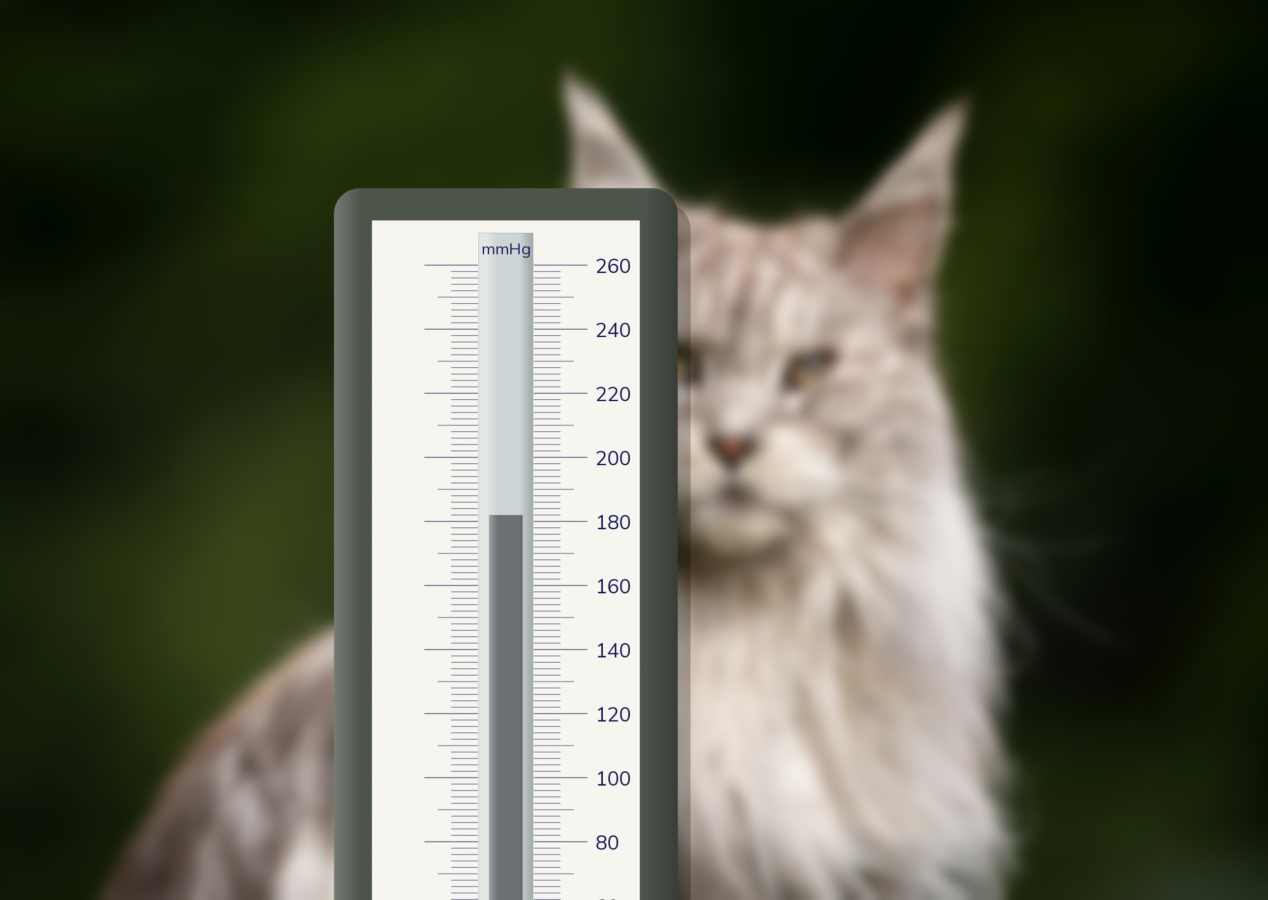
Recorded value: **182** mmHg
